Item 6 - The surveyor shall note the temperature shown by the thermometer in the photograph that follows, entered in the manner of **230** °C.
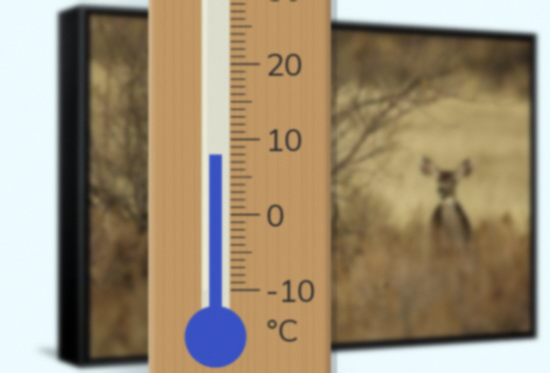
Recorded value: **8** °C
